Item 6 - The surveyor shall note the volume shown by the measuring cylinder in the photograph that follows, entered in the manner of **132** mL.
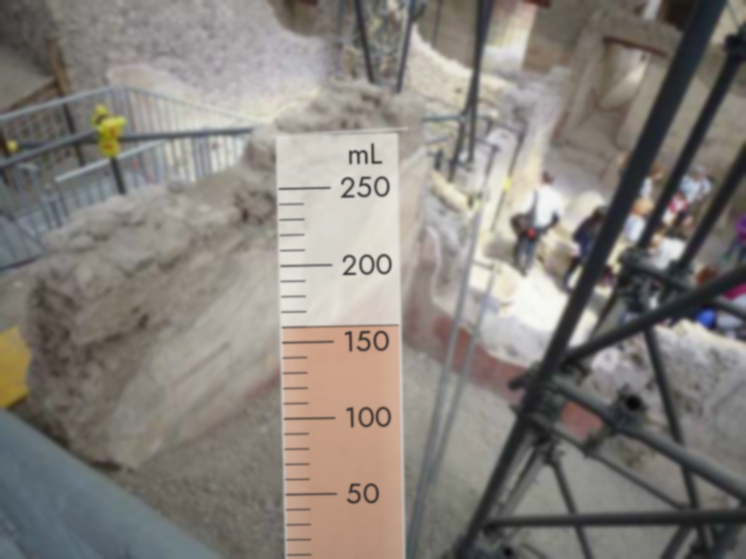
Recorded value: **160** mL
